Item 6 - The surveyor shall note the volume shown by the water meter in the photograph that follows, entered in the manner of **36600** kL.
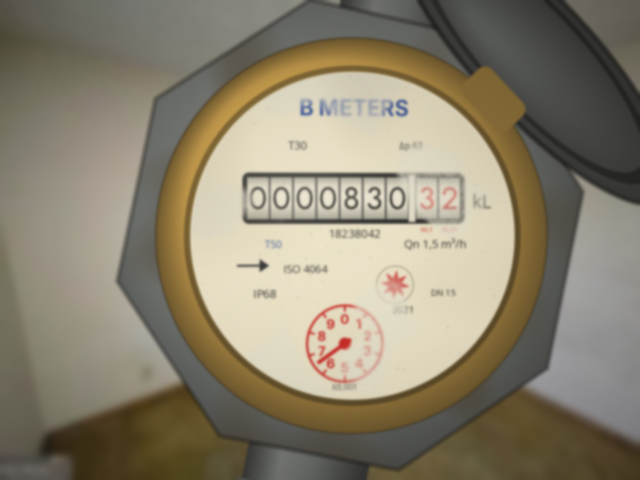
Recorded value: **830.326** kL
